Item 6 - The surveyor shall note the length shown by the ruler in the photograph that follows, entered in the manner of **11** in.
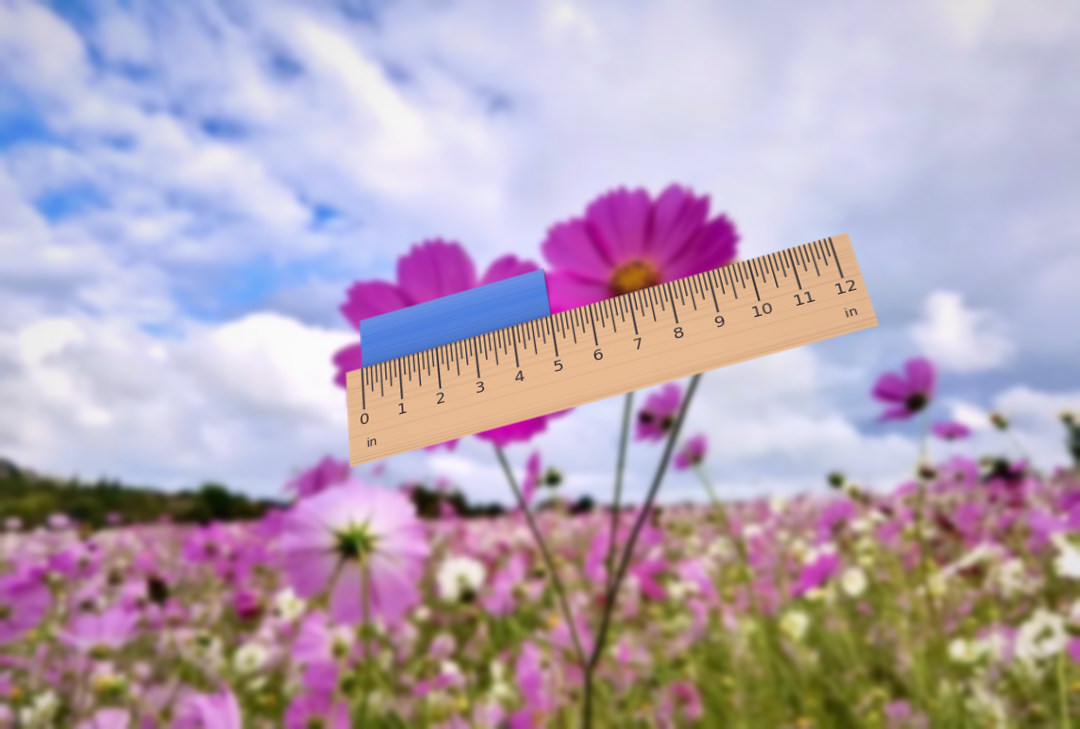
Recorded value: **5** in
